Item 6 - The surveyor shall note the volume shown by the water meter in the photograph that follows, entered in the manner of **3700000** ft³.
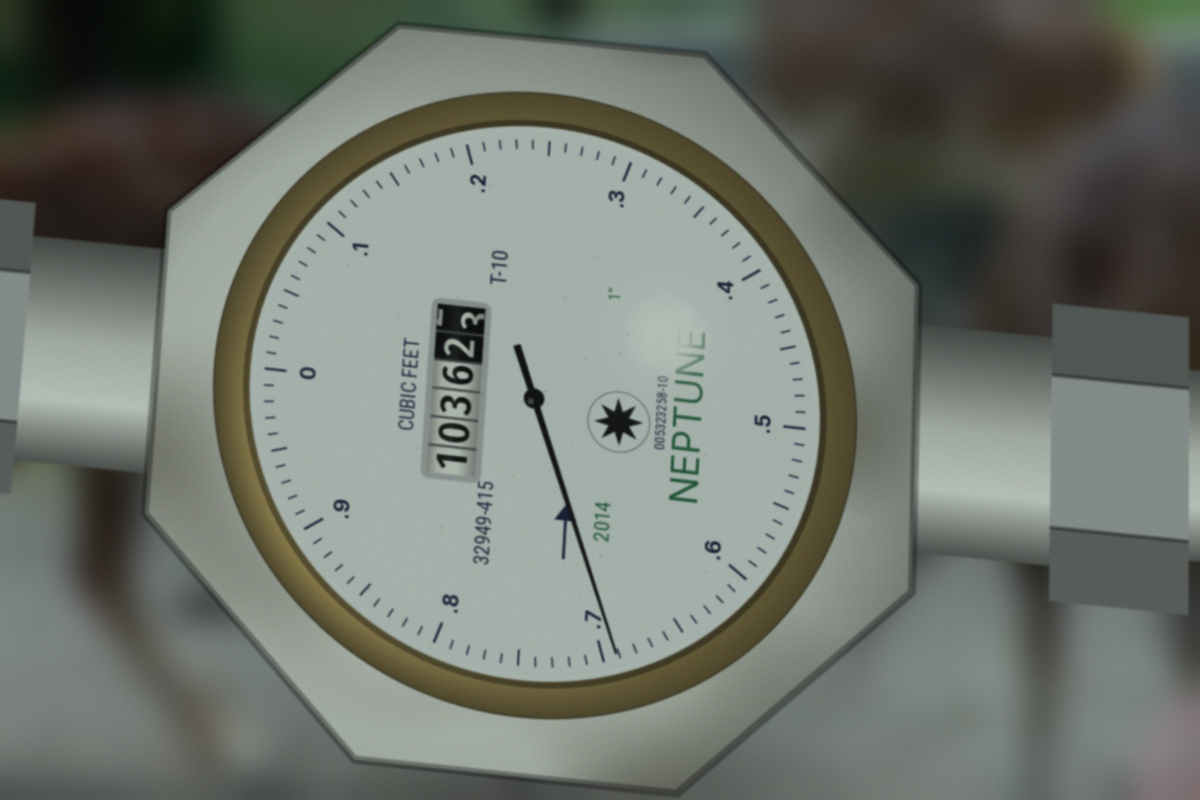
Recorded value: **103622.69** ft³
